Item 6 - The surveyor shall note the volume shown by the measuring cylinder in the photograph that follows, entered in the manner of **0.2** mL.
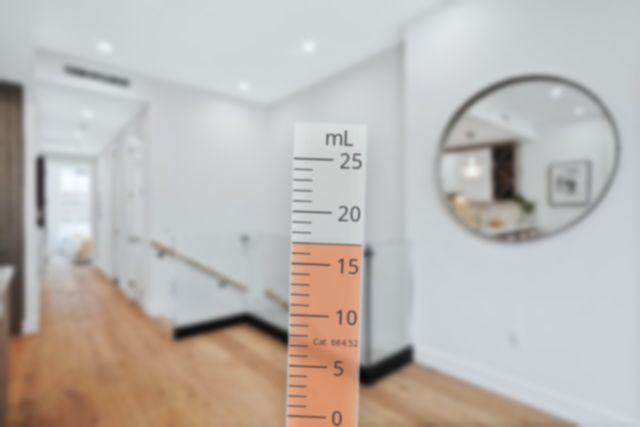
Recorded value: **17** mL
